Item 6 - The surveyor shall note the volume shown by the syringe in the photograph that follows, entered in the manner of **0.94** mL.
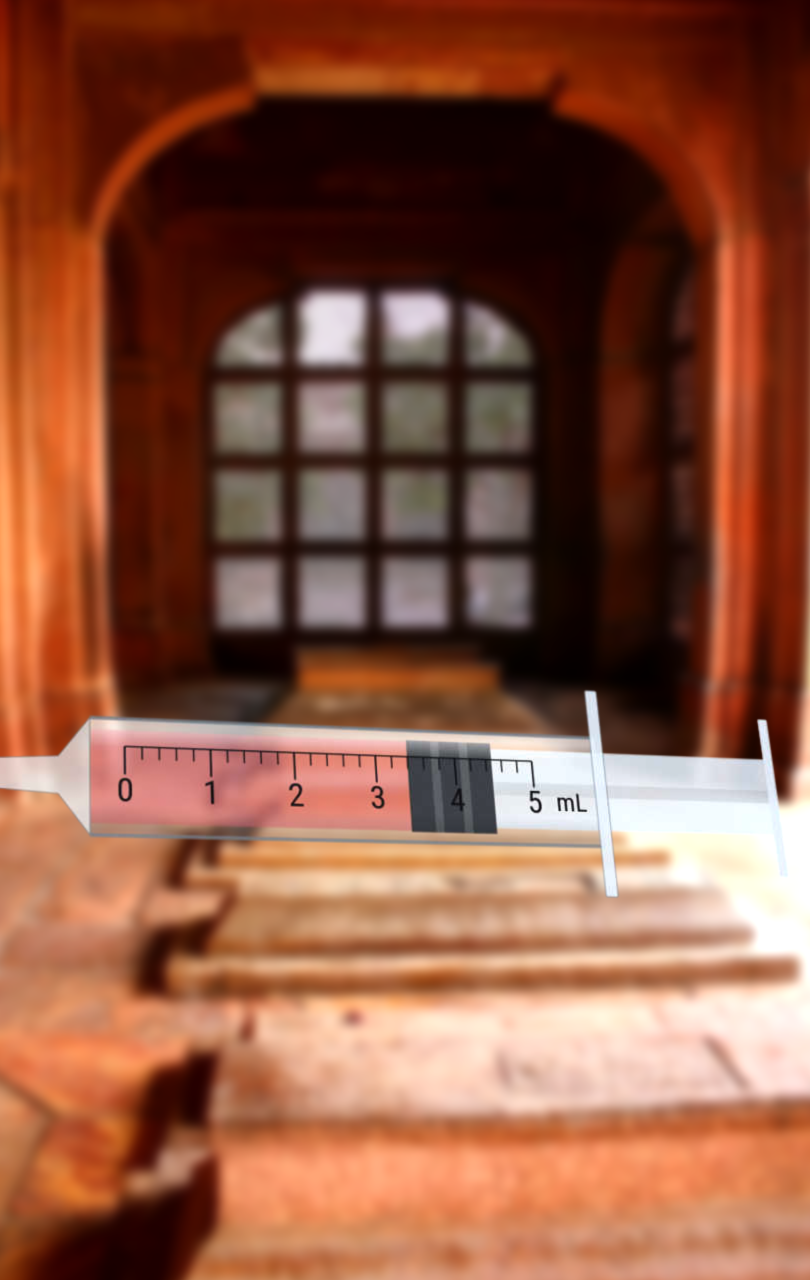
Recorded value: **3.4** mL
